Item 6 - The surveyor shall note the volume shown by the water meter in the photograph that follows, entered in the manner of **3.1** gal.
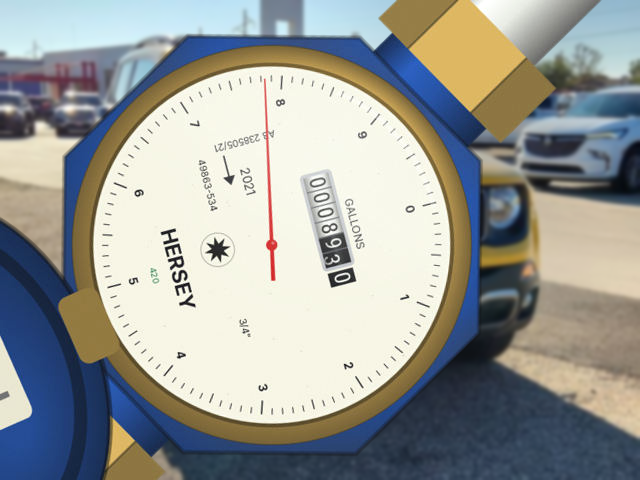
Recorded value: **8927.8** gal
